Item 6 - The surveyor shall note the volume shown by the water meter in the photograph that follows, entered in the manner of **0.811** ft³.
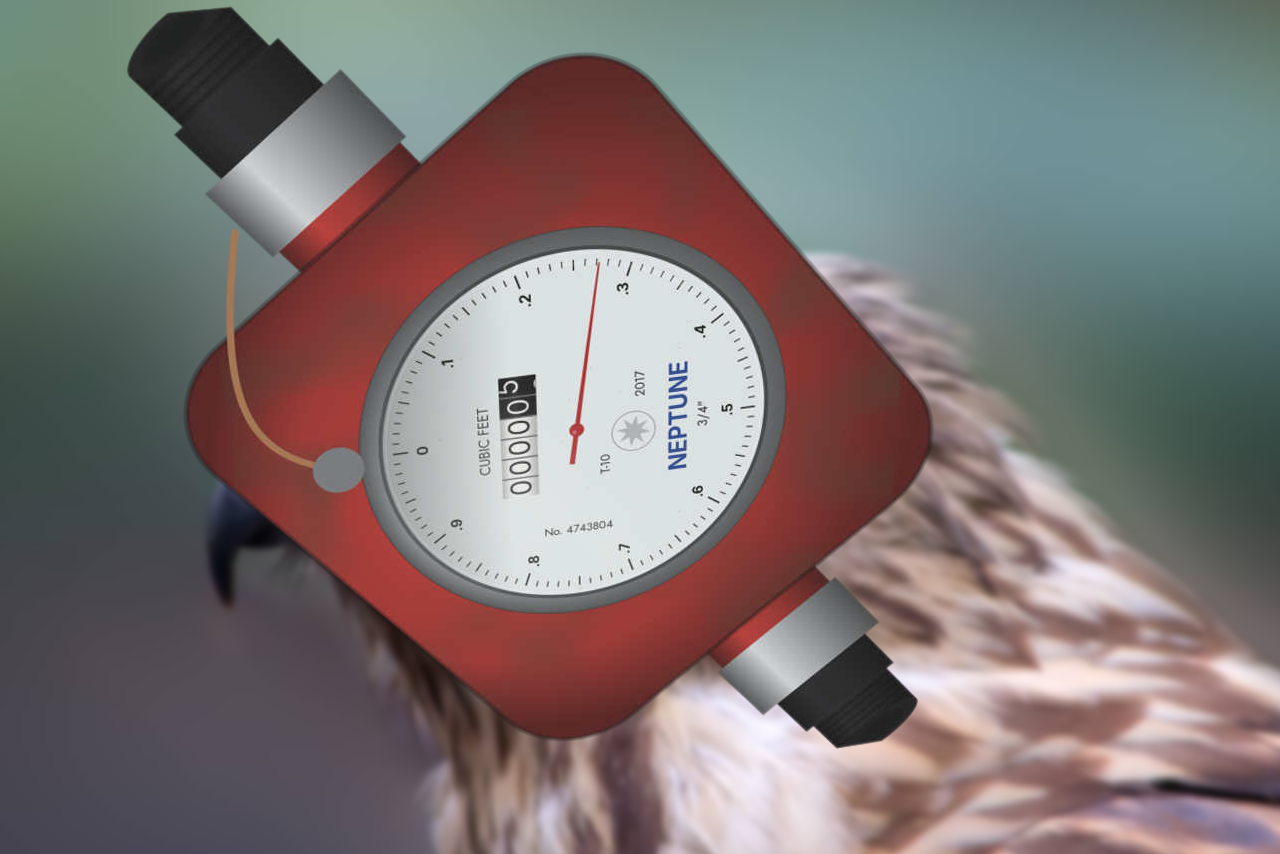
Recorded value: **5.27** ft³
